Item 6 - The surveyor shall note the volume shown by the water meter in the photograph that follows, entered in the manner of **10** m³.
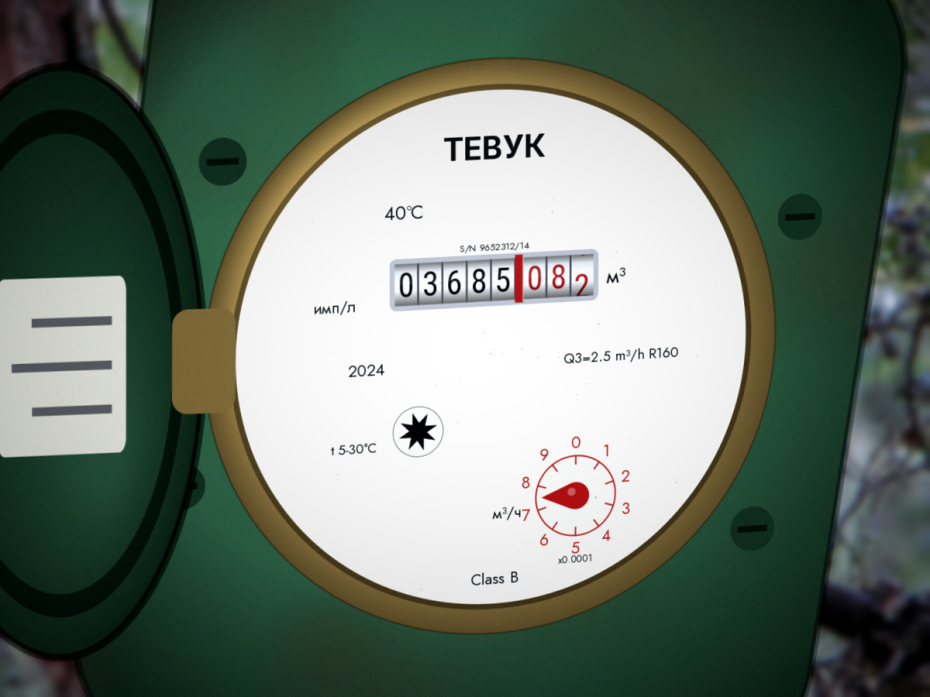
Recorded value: **3685.0817** m³
